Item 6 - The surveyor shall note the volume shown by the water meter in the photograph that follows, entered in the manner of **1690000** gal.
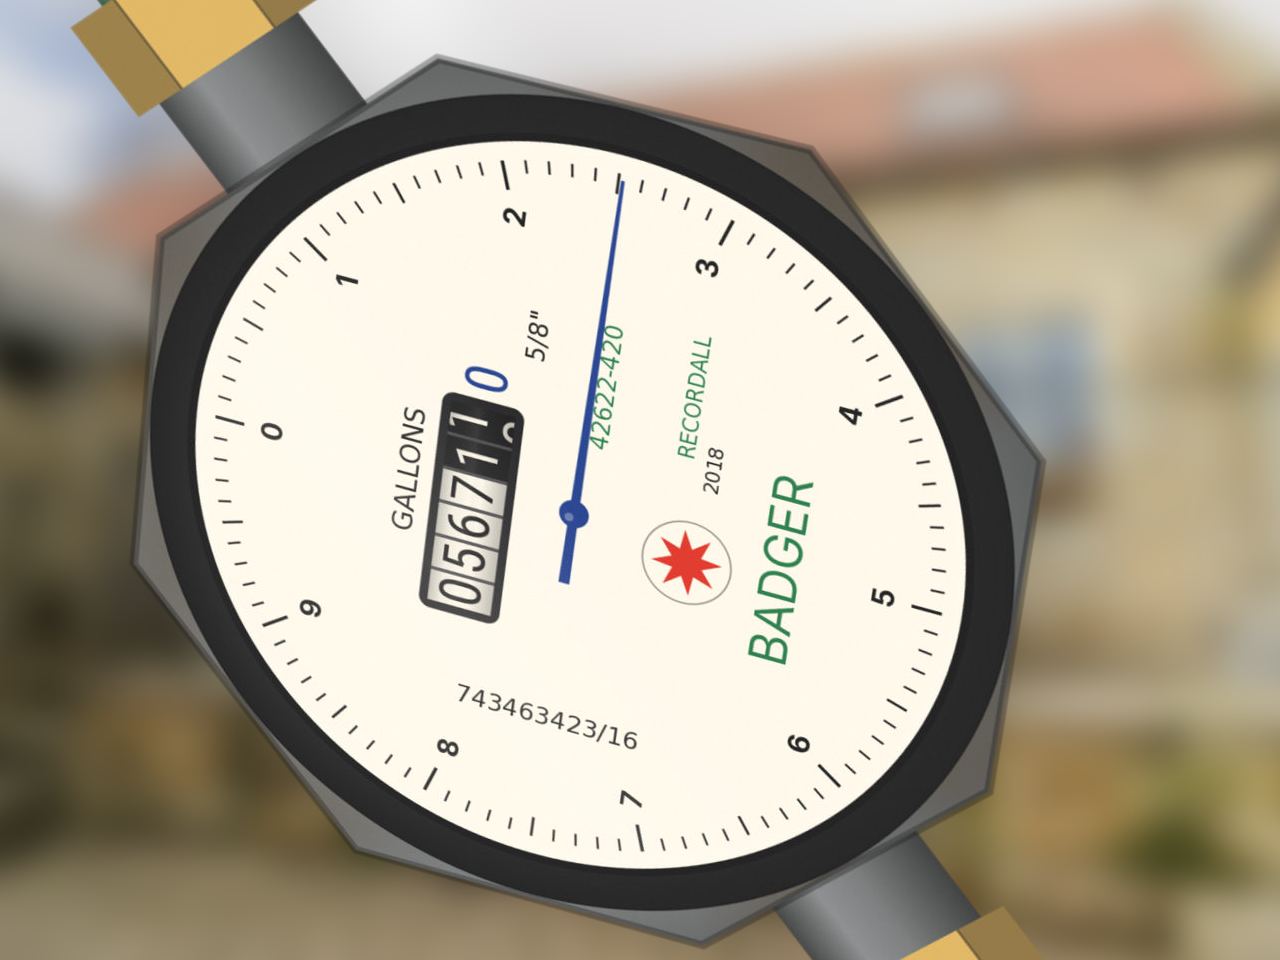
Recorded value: **567112.5** gal
